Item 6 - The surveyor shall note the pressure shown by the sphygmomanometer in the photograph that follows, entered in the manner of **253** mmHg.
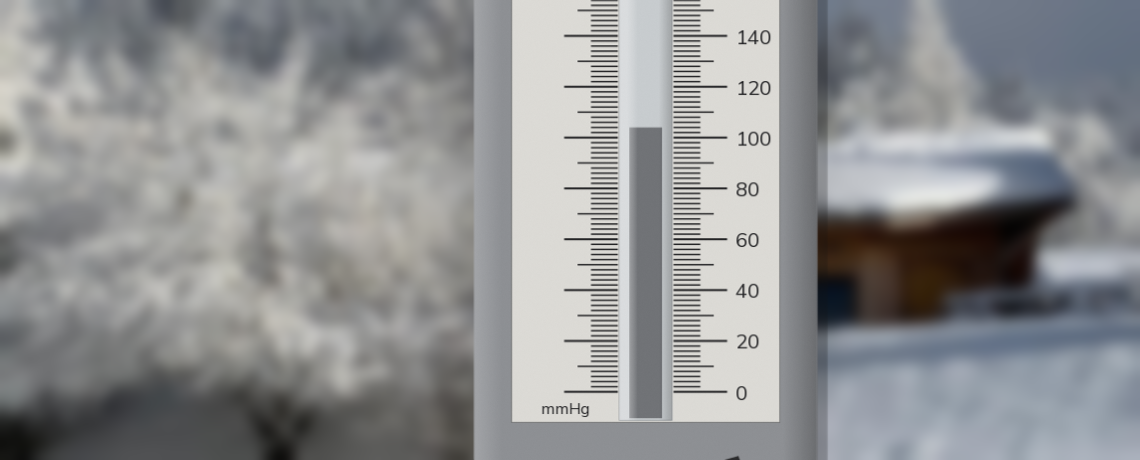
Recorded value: **104** mmHg
